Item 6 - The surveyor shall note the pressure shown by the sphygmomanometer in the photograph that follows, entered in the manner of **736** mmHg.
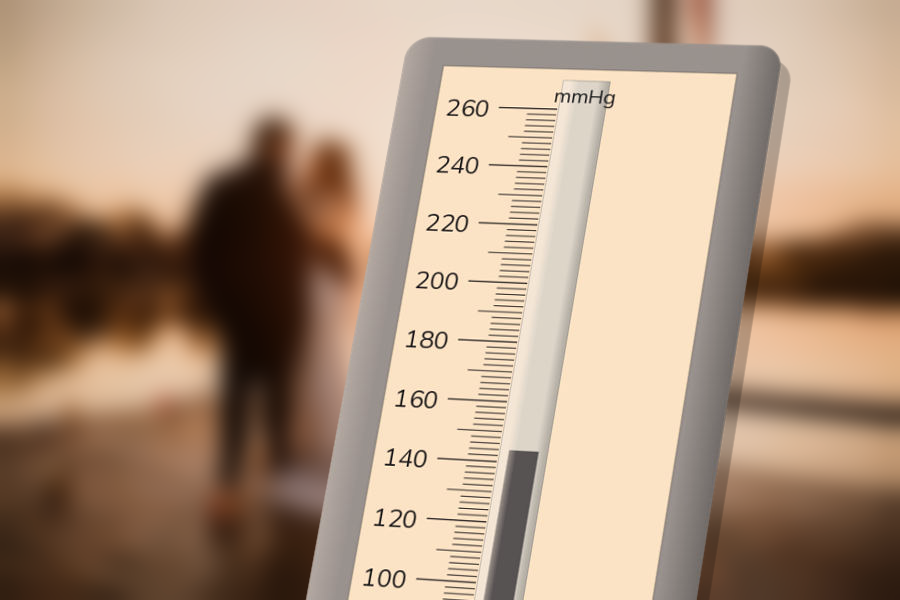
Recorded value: **144** mmHg
